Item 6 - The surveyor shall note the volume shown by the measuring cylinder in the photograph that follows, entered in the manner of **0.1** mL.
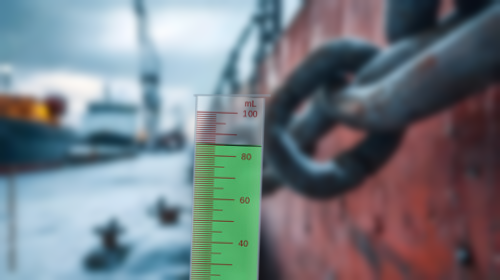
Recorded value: **85** mL
